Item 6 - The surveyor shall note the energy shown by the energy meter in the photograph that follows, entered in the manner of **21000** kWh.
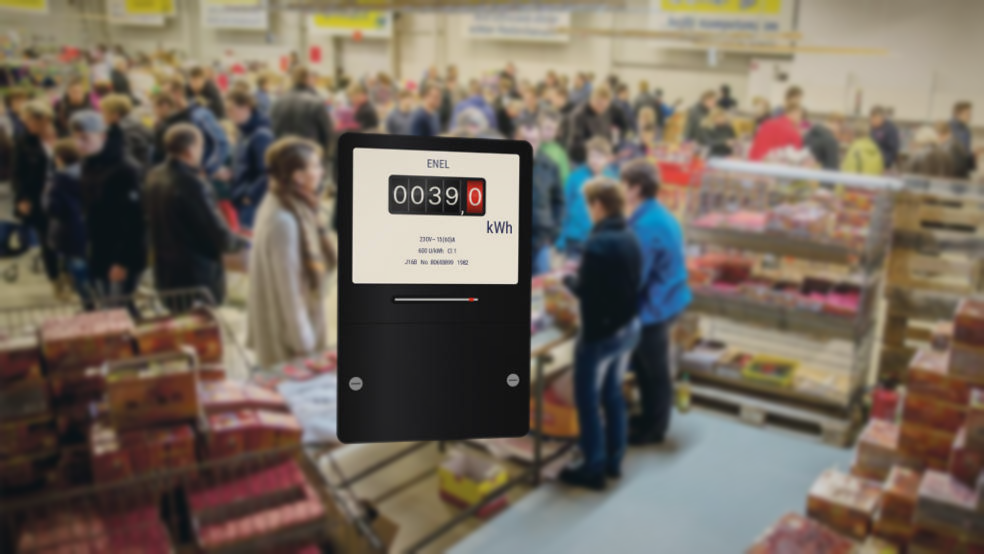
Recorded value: **39.0** kWh
